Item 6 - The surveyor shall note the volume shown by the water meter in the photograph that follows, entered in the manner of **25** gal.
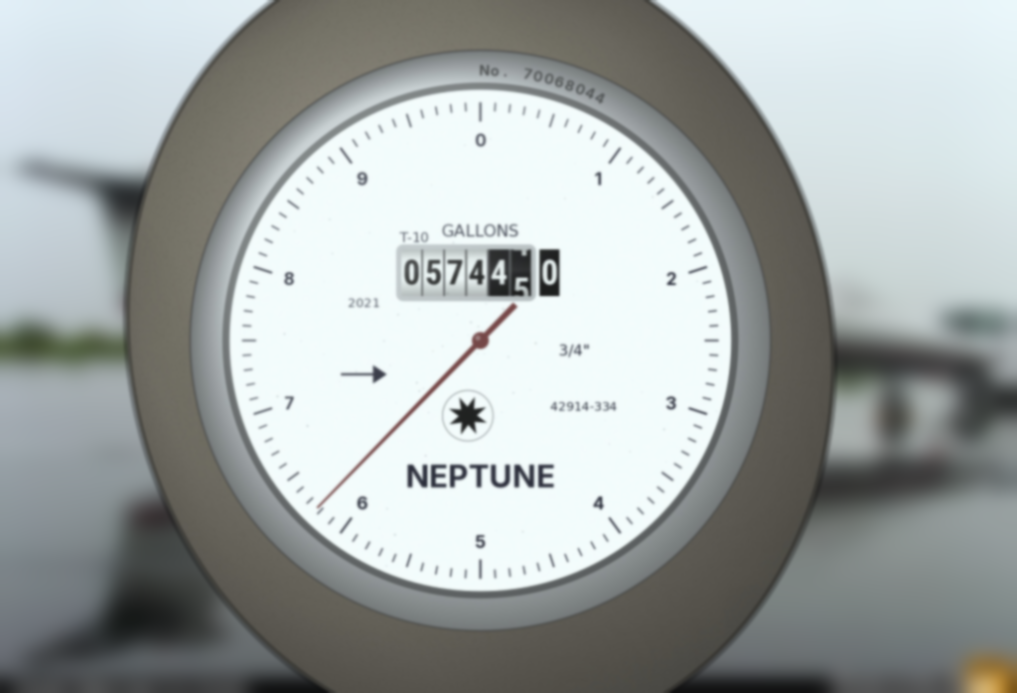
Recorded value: **574446.2** gal
